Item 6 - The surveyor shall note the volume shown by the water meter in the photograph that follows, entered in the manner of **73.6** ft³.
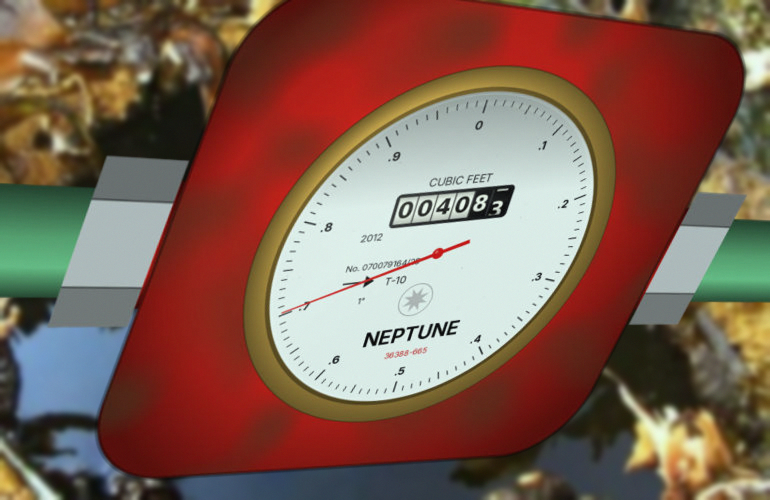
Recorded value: **4082.70** ft³
